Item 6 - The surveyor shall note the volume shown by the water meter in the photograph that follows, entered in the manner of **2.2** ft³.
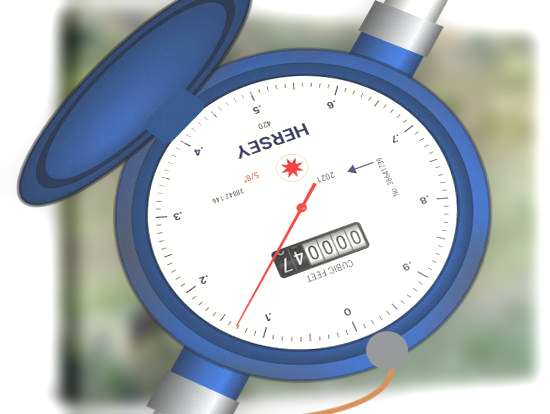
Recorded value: **47.13** ft³
